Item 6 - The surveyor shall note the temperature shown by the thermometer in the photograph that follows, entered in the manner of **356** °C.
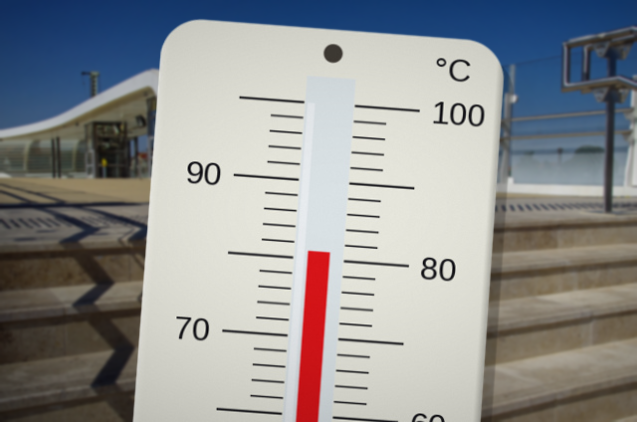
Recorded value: **81** °C
